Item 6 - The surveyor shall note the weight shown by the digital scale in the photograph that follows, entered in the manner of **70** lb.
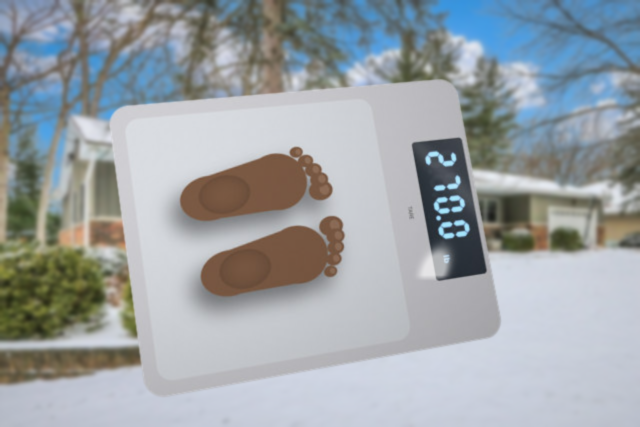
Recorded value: **270.0** lb
